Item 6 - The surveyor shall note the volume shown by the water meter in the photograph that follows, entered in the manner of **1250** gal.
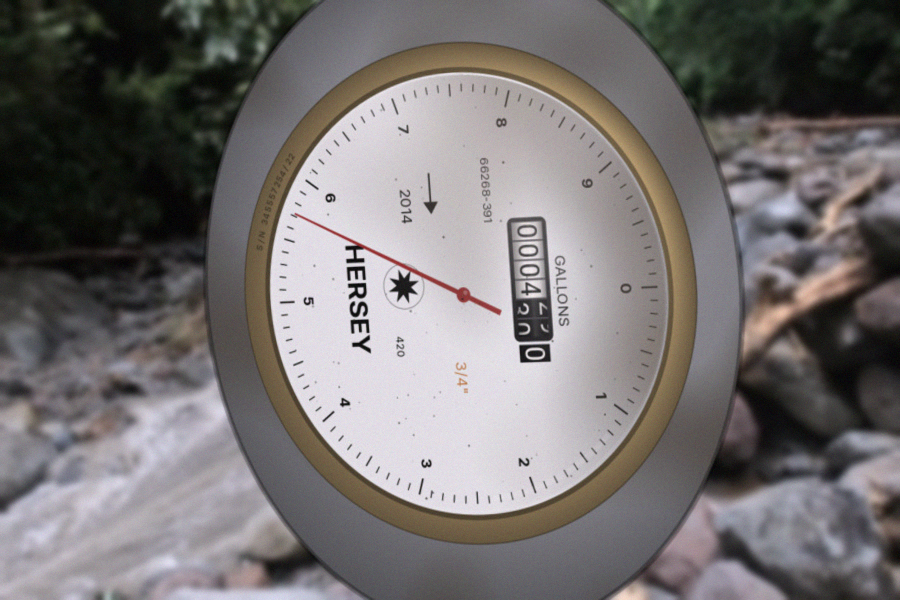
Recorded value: **4295.7** gal
